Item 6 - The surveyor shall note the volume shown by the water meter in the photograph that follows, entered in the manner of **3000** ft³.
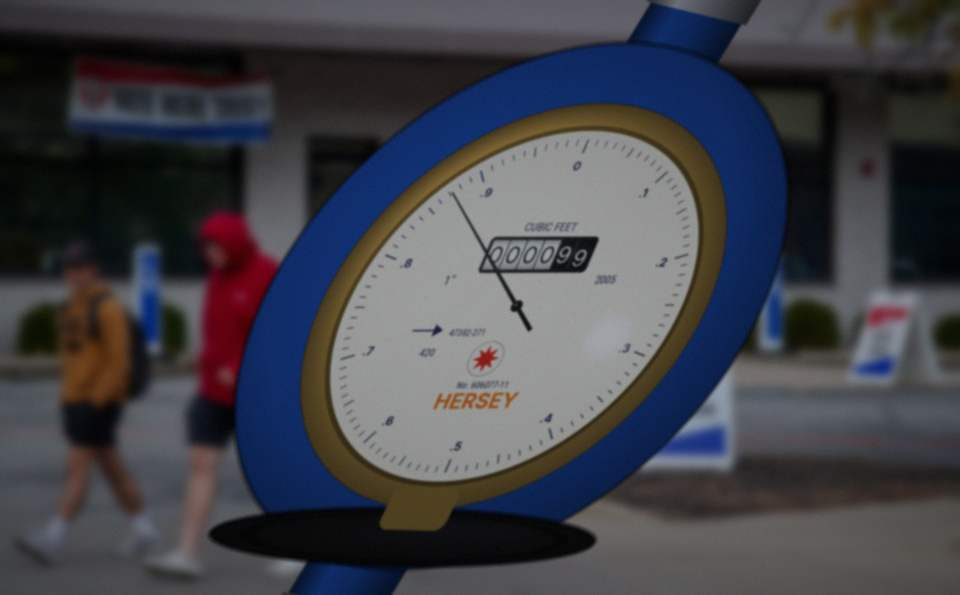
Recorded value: **98.87** ft³
